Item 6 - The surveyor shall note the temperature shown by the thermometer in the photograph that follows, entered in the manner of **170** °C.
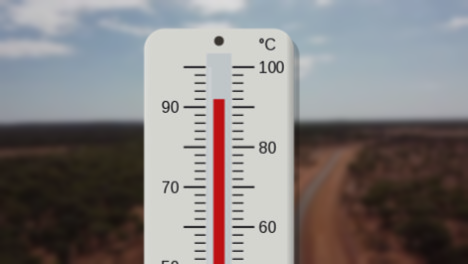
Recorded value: **92** °C
